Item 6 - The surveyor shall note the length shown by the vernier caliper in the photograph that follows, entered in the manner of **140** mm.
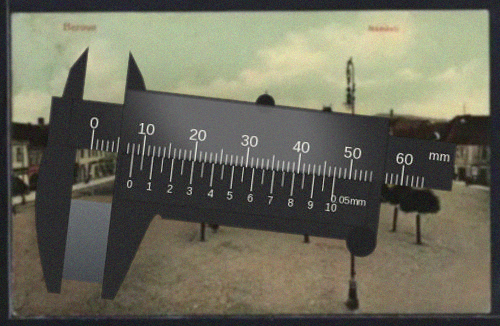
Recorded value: **8.0** mm
